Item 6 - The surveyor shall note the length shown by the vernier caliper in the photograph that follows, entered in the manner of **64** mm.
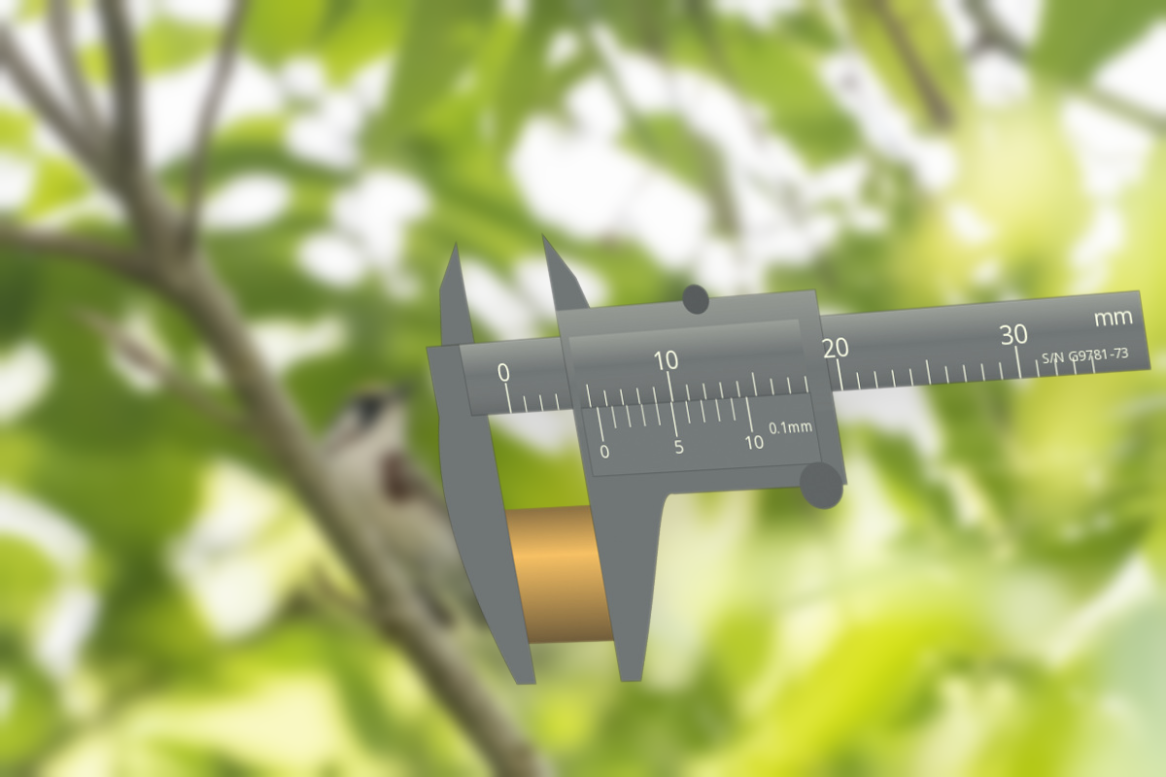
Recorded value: **5.4** mm
